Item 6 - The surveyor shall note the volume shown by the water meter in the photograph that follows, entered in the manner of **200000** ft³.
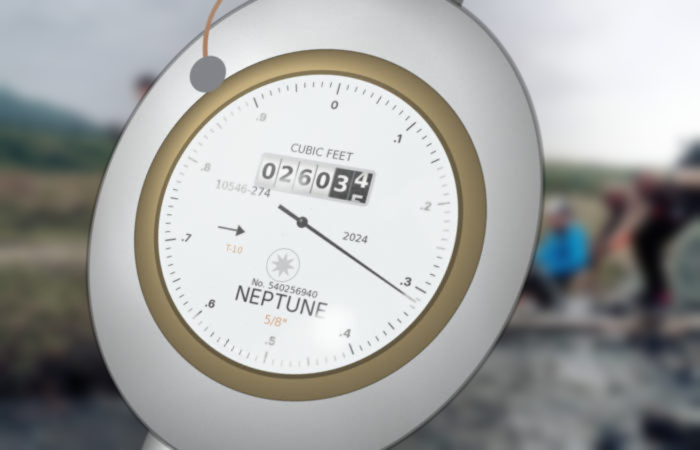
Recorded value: **26034.31** ft³
